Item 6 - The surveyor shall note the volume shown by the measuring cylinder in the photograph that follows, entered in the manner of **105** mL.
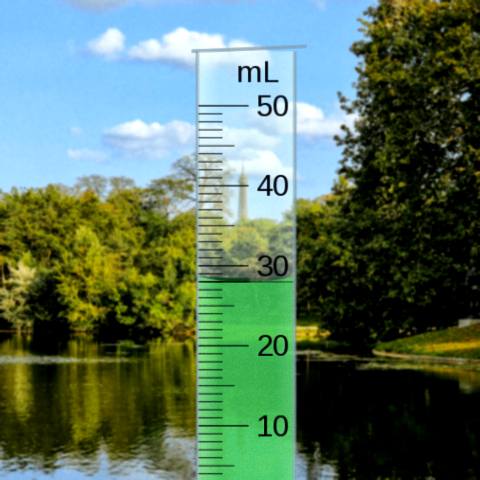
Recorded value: **28** mL
